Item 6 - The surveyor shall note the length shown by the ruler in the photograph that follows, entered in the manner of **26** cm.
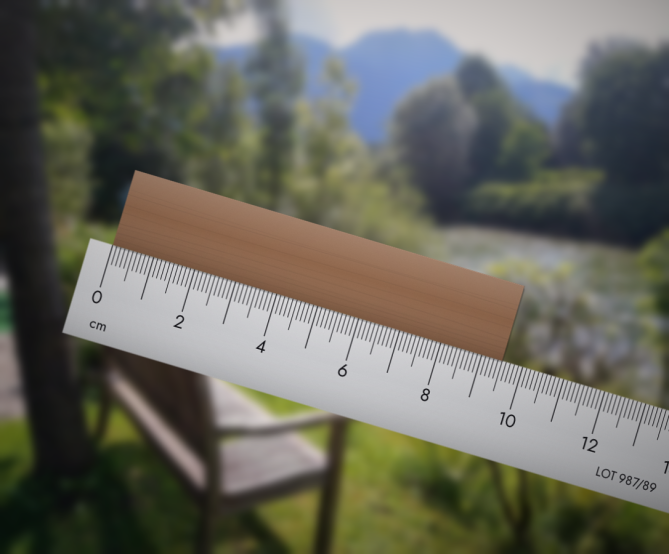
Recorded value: **9.5** cm
